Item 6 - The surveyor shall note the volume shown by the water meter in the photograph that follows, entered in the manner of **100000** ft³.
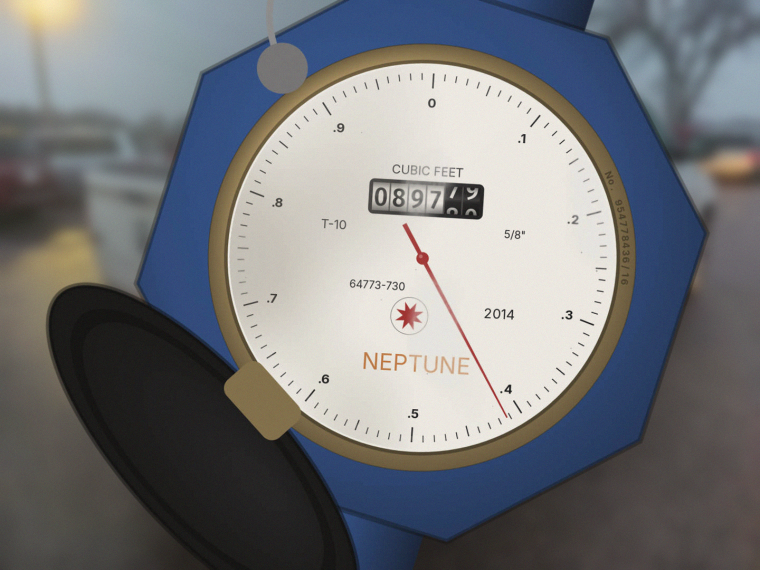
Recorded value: **89779.41** ft³
